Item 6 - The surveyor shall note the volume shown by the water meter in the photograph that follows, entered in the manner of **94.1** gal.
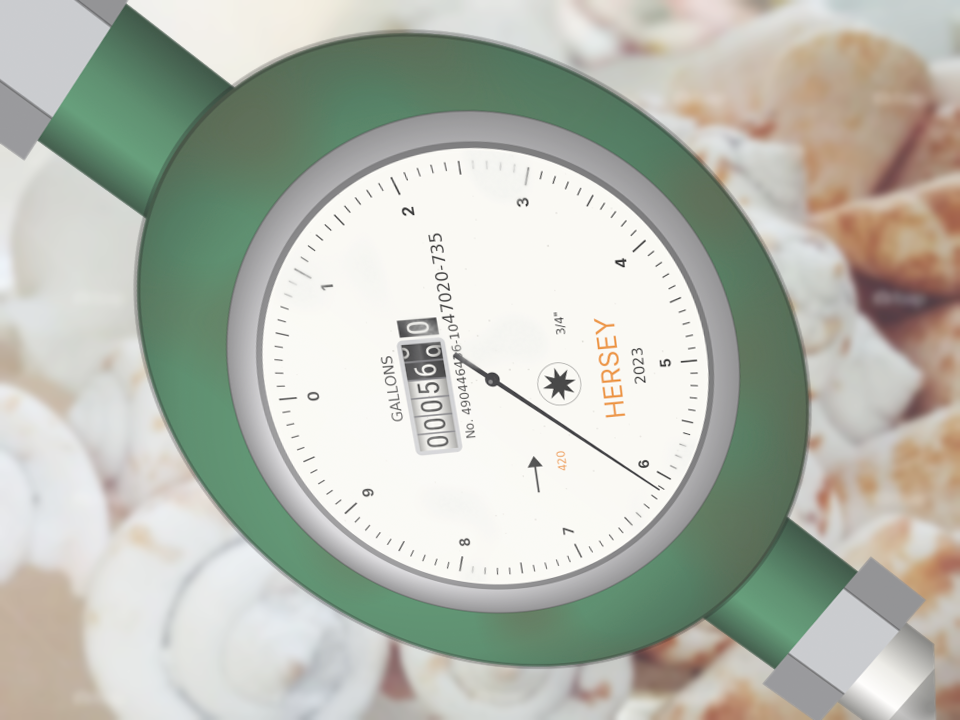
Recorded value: **5686.1** gal
